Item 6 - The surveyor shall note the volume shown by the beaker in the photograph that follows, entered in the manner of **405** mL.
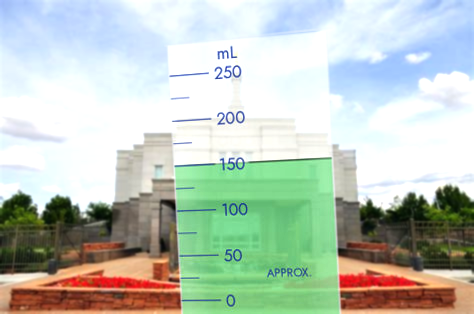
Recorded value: **150** mL
